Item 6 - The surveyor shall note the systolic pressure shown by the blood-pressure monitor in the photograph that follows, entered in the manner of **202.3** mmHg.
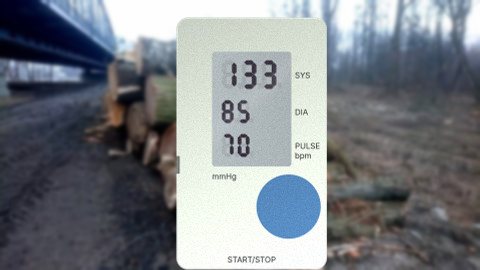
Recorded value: **133** mmHg
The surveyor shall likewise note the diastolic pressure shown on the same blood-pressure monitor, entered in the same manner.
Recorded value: **85** mmHg
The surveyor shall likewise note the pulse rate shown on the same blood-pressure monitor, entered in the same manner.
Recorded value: **70** bpm
